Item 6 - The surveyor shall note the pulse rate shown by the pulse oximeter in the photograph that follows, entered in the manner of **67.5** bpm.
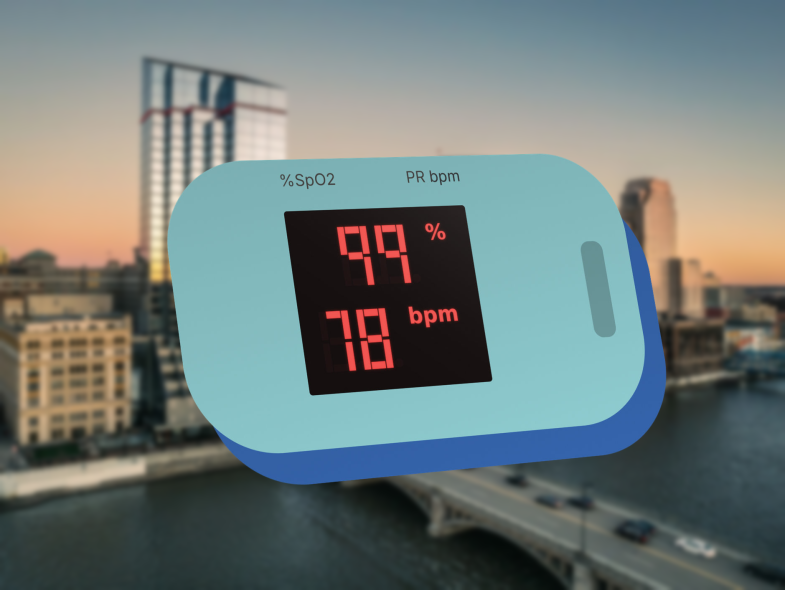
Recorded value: **78** bpm
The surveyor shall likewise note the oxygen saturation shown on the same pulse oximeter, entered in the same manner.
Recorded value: **99** %
